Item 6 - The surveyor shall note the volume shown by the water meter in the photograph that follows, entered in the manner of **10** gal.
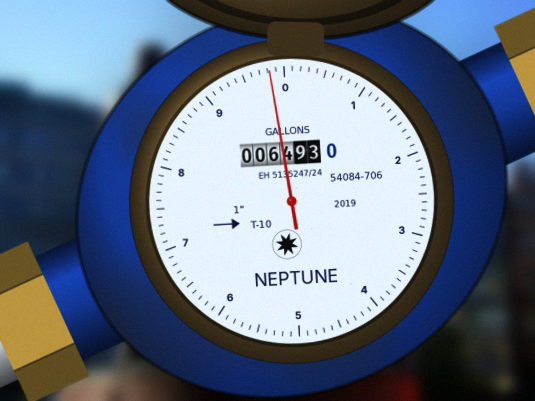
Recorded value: **64929.8** gal
